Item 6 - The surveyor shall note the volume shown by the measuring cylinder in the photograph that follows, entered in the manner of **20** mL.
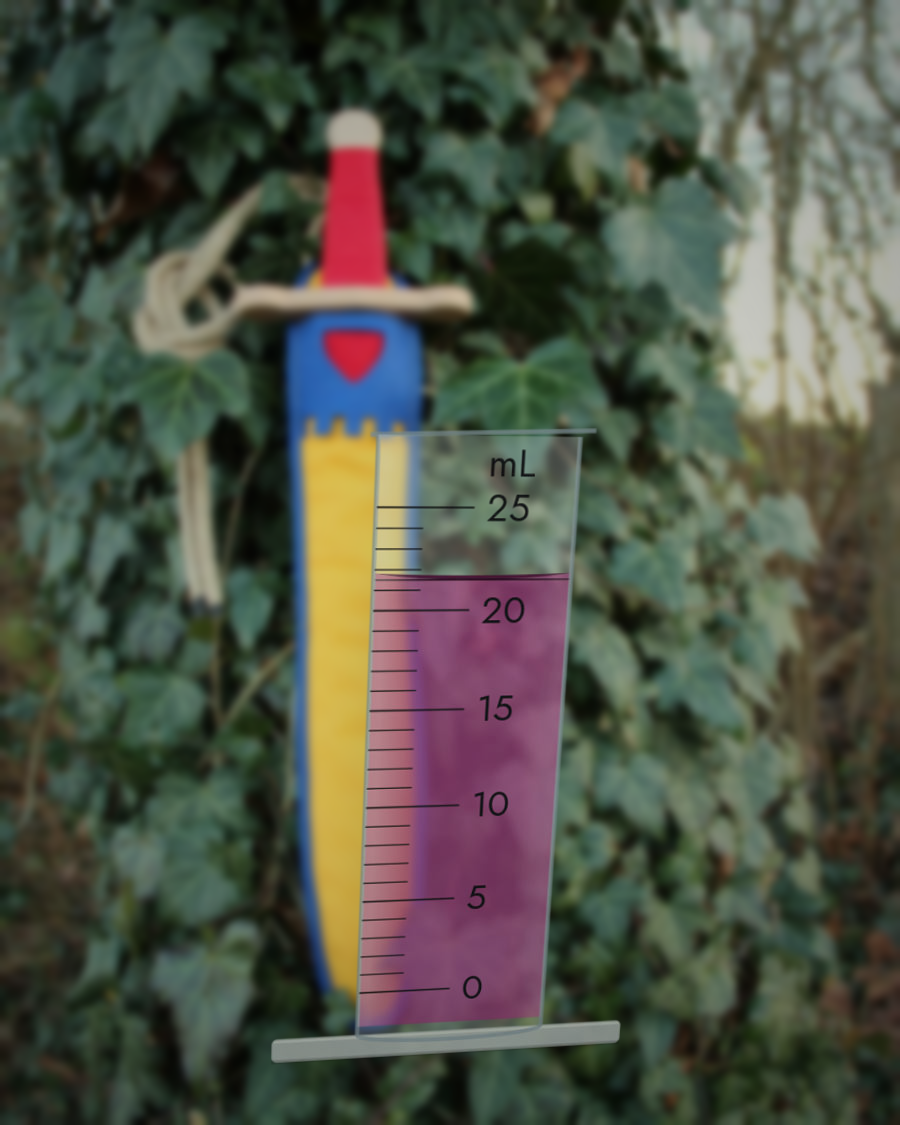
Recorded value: **21.5** mL
